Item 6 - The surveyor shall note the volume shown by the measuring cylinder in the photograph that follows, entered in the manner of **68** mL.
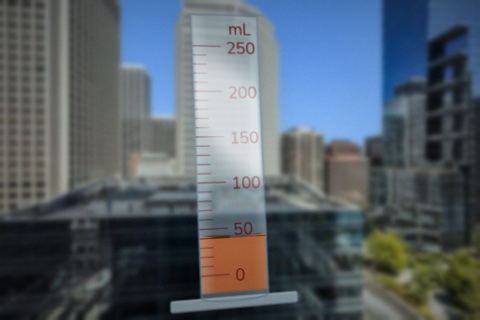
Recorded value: **40** mL
